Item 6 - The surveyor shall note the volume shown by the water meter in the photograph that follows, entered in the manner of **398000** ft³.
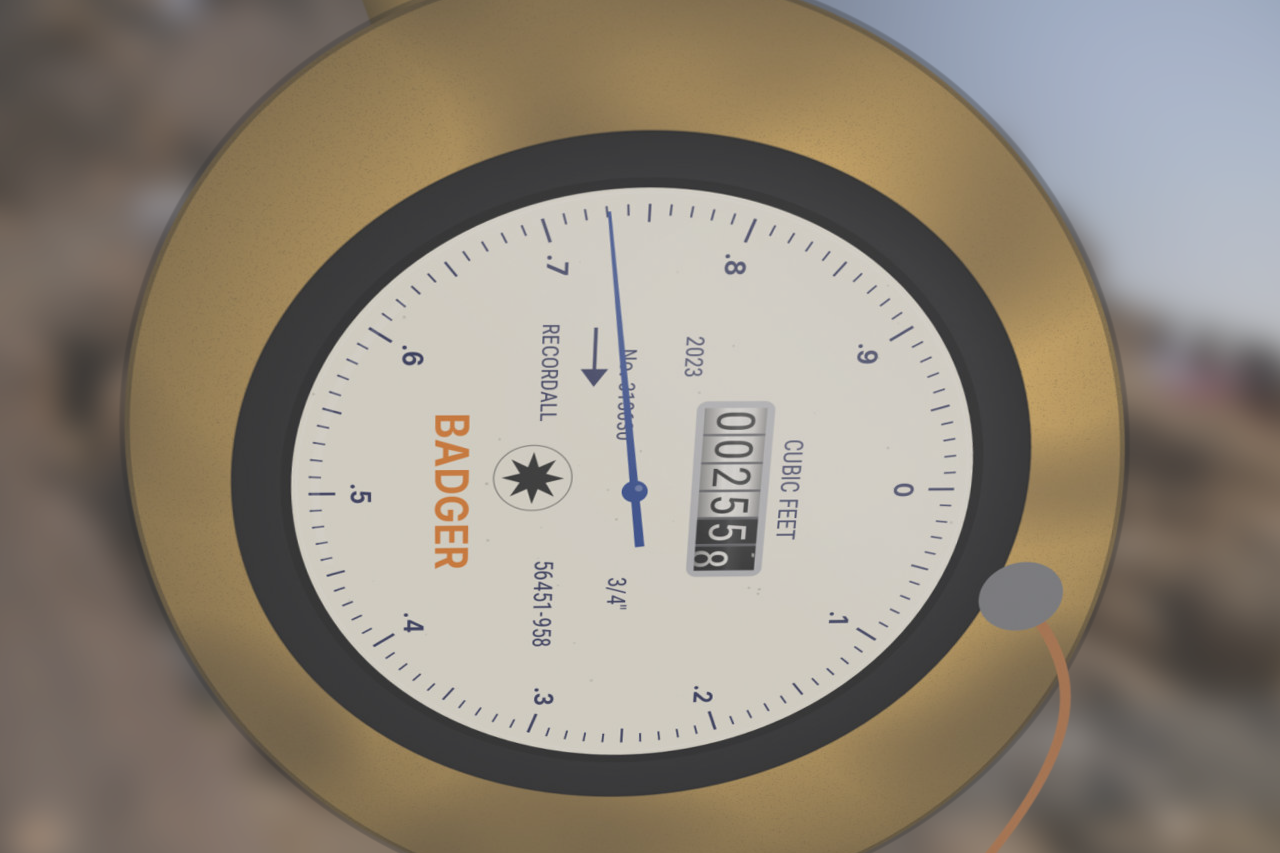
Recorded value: **2557.73** ft³
